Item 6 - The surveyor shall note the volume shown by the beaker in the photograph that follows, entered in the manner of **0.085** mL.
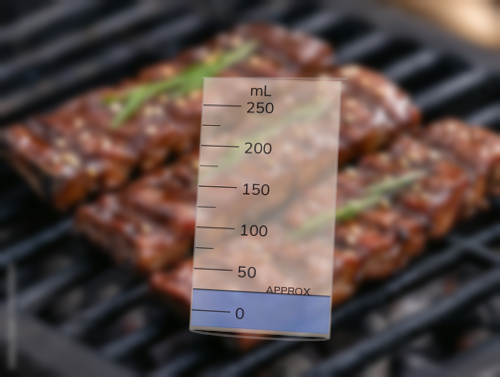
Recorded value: **25** mL
